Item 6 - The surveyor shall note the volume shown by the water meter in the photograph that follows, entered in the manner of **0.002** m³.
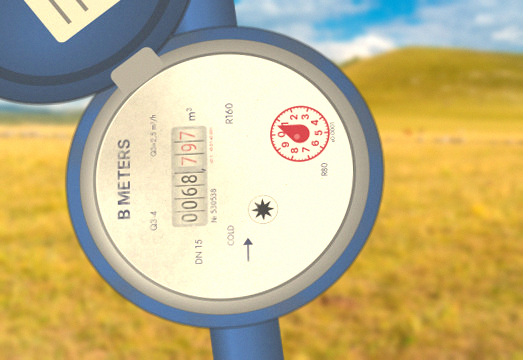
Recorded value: **68.7970** m³
